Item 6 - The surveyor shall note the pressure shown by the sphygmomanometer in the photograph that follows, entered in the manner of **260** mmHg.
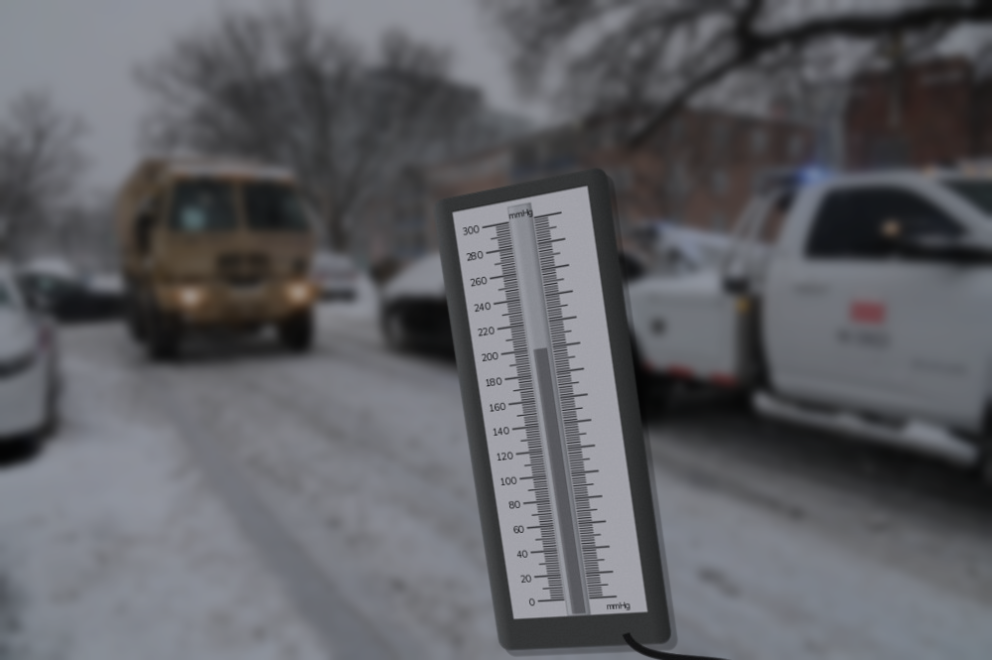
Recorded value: **200** mmHg
